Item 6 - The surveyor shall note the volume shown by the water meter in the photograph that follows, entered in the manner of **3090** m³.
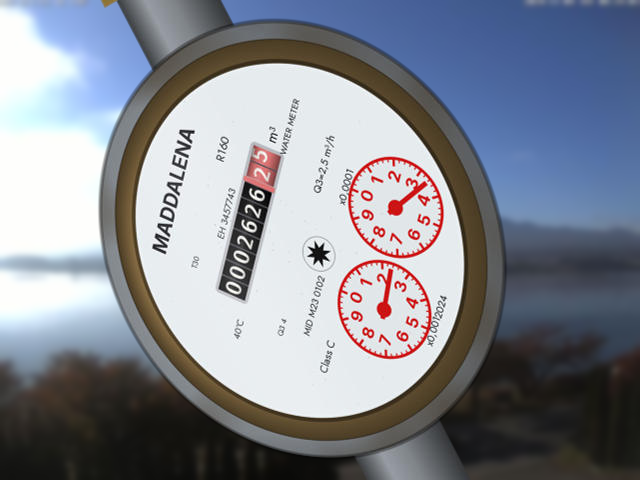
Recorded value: **2626.2523** m³
